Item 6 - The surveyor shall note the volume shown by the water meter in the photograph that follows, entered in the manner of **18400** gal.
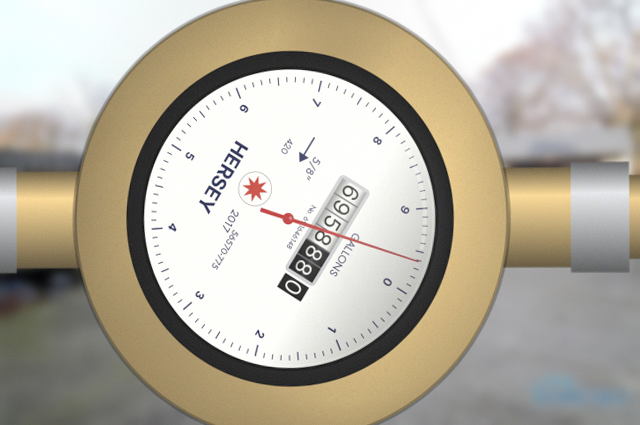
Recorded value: **6958879.6** gal
